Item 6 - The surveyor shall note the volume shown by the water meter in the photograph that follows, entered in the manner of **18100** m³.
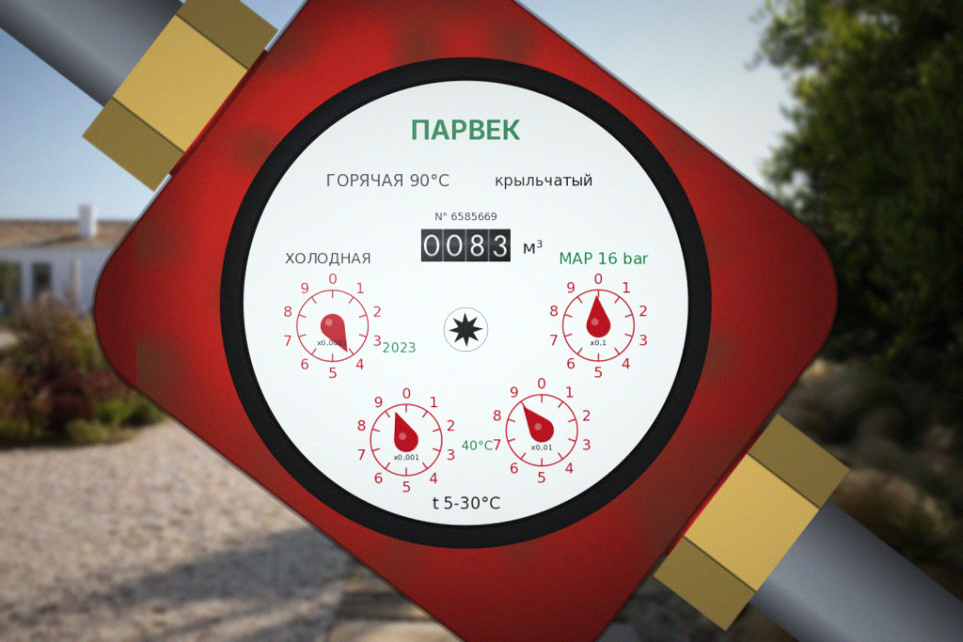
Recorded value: **82.9894** m³
